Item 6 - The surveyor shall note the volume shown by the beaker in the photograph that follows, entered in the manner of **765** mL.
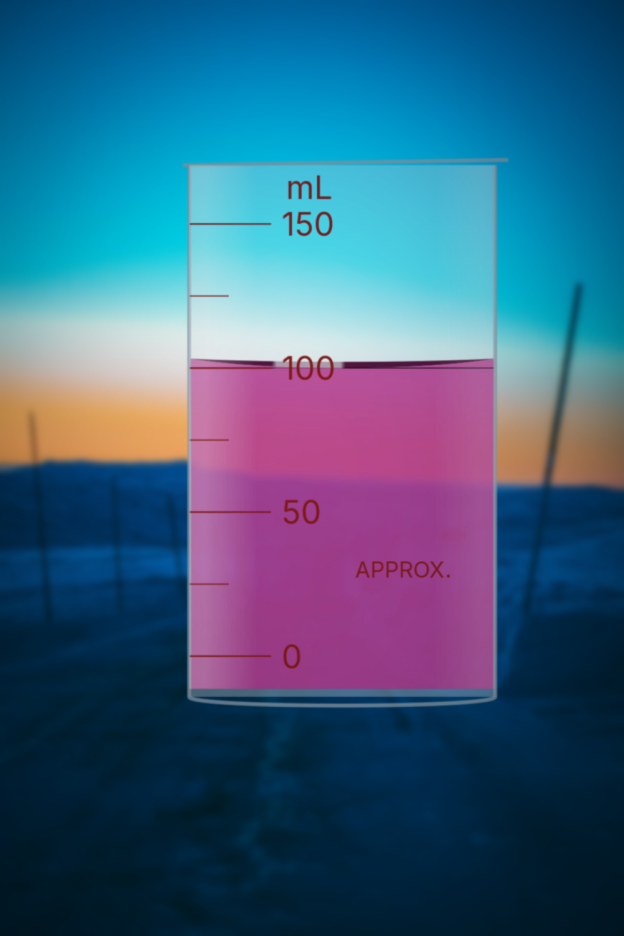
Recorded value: **100** mL
